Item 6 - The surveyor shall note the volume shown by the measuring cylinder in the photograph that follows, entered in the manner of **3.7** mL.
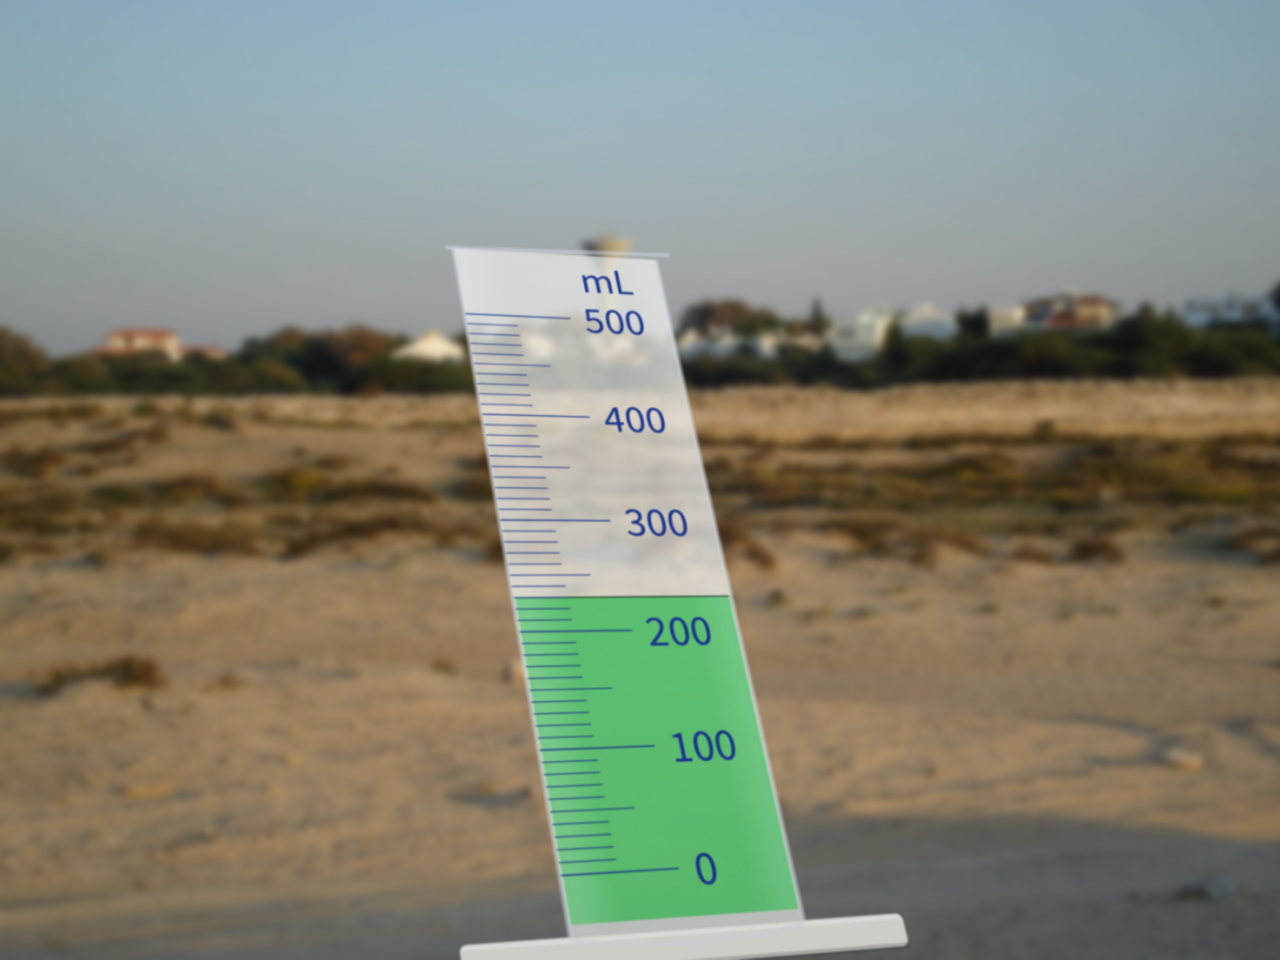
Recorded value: **230** mL
